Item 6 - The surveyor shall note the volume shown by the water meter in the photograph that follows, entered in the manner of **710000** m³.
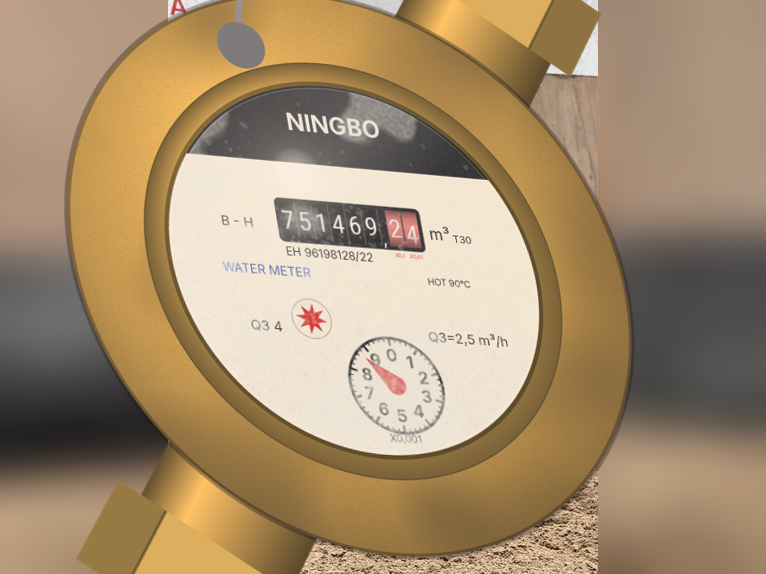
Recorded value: **751469.238** m³
